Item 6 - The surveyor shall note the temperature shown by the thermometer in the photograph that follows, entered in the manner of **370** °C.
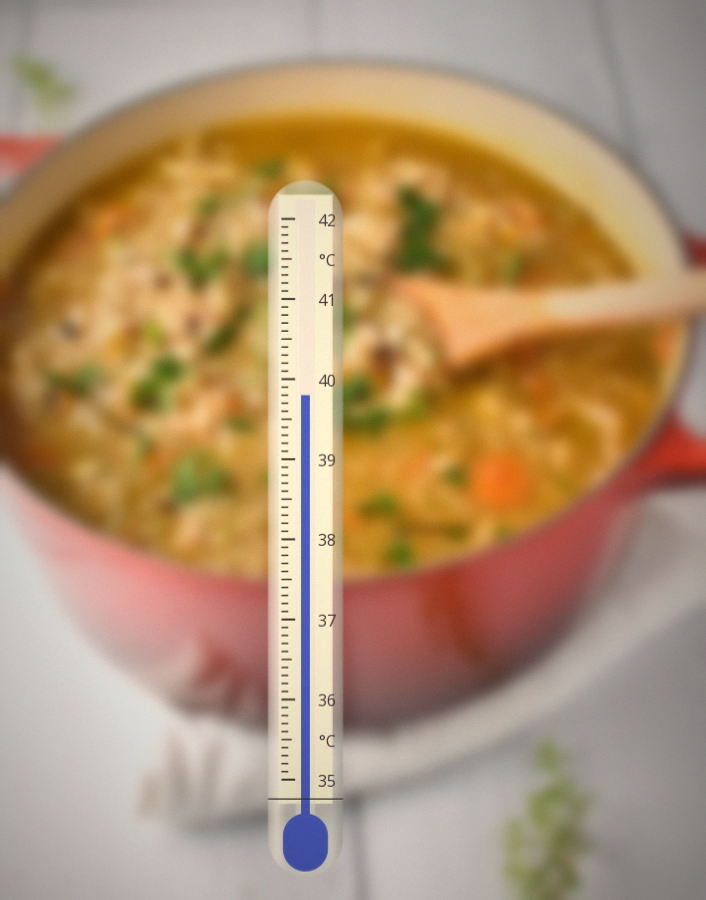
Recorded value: **39.8** °C
